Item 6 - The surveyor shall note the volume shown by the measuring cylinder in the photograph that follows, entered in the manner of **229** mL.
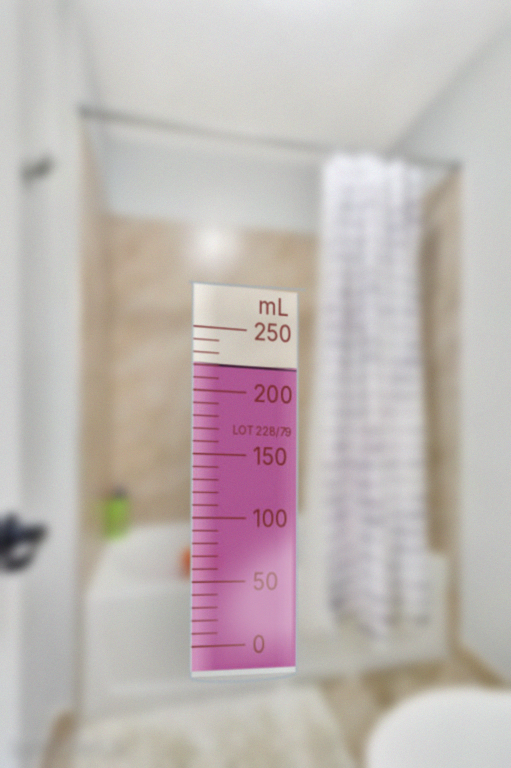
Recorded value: **220** mL
